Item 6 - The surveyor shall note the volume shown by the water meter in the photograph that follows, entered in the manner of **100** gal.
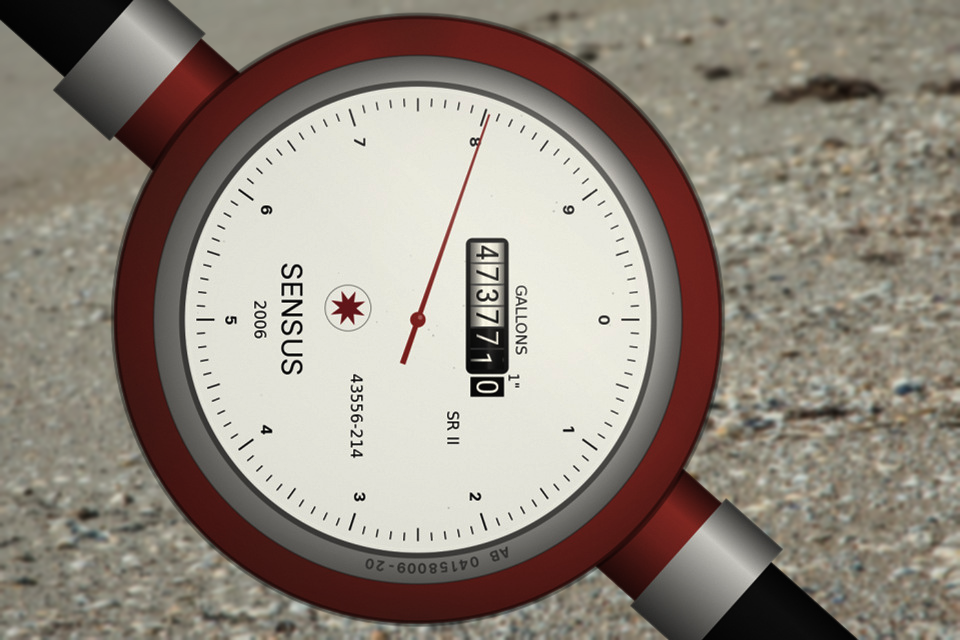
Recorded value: **4737708.0** gal
